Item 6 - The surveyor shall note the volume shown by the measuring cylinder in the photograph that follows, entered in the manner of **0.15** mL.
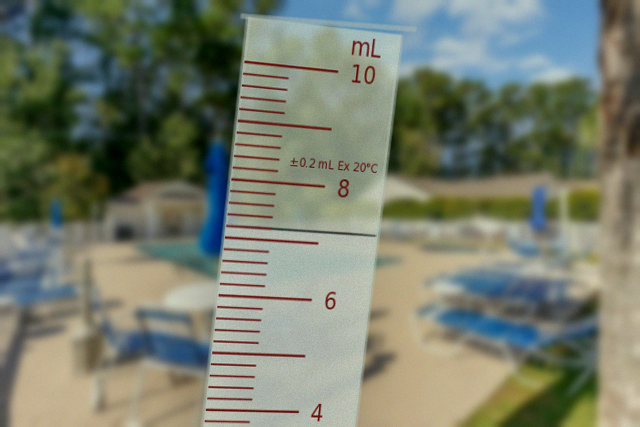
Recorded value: **7.2** mL
